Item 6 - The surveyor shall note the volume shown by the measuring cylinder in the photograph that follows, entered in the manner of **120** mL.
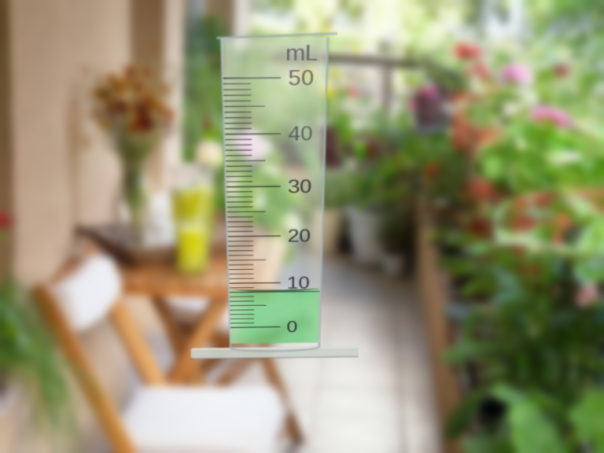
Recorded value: **8** mL
